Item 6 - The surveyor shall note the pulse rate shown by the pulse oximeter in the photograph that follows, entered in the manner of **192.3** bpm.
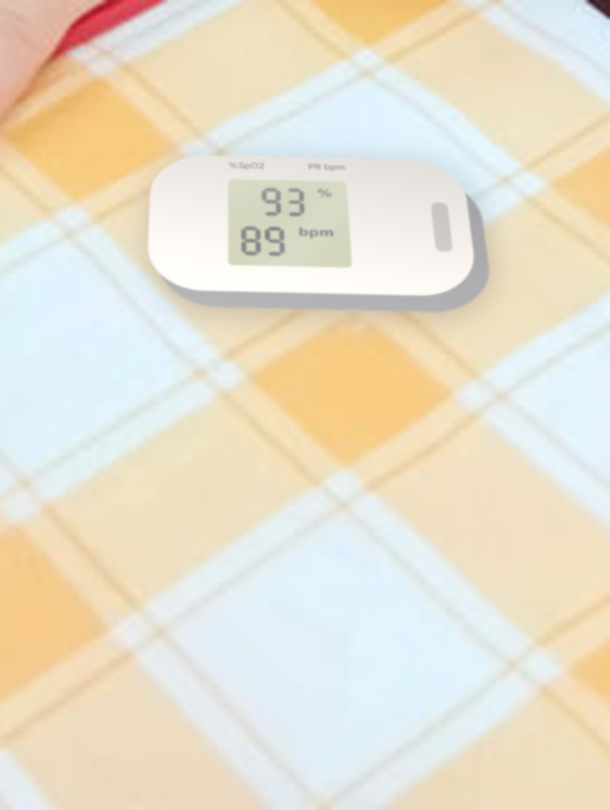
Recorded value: **89** bpm
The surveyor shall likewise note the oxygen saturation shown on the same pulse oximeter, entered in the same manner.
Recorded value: **93** %
